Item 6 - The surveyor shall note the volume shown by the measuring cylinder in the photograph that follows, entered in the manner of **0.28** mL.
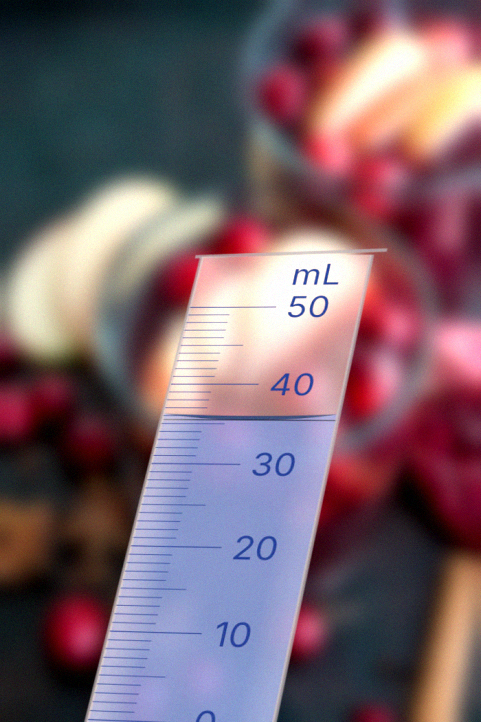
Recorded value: **35.5** mL
